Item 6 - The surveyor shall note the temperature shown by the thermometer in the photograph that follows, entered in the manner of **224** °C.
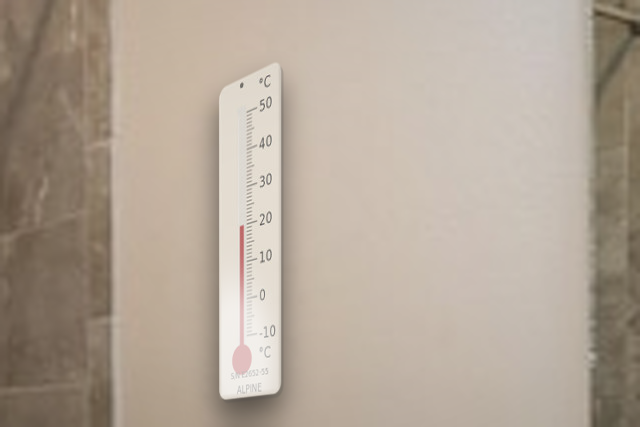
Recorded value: **20** °C
